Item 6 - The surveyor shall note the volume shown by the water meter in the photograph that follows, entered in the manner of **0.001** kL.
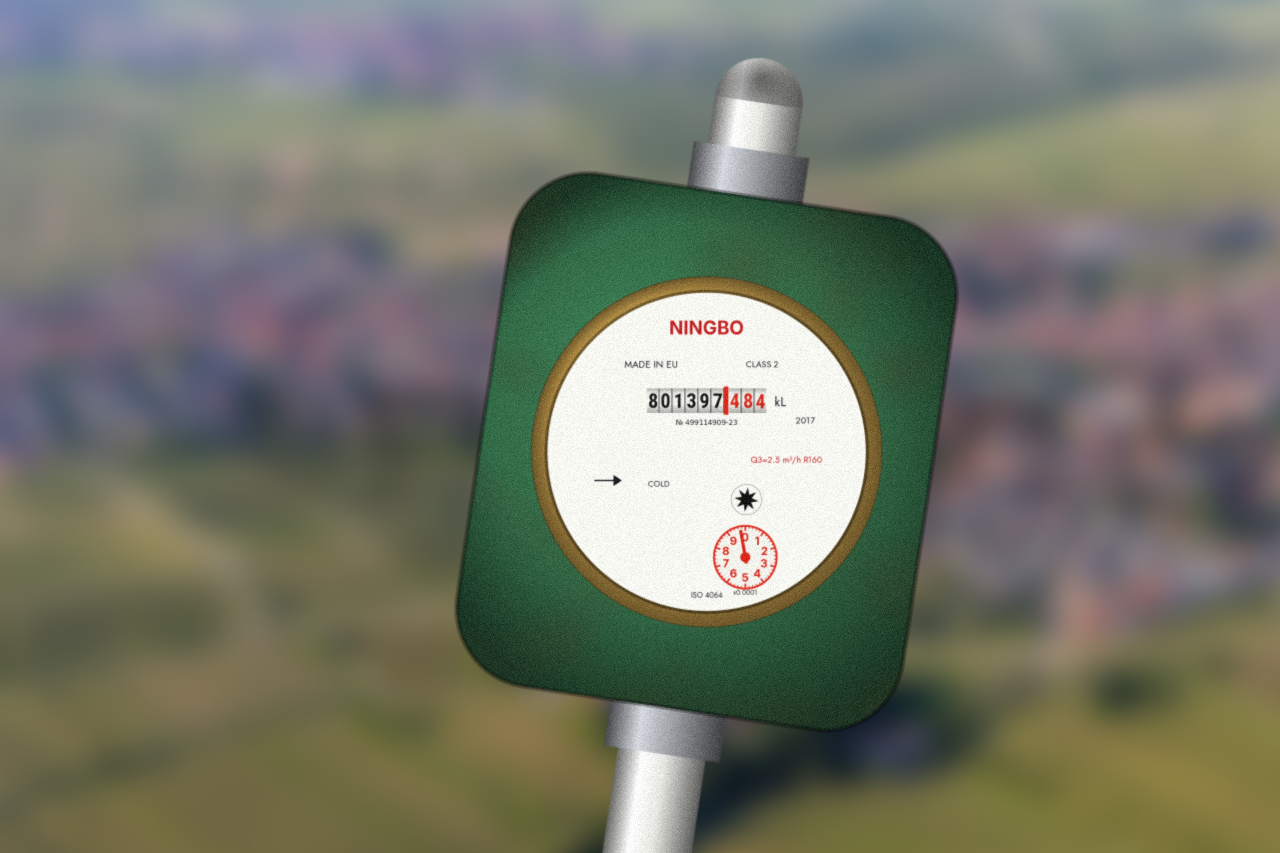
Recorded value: **801397.4839** kL
